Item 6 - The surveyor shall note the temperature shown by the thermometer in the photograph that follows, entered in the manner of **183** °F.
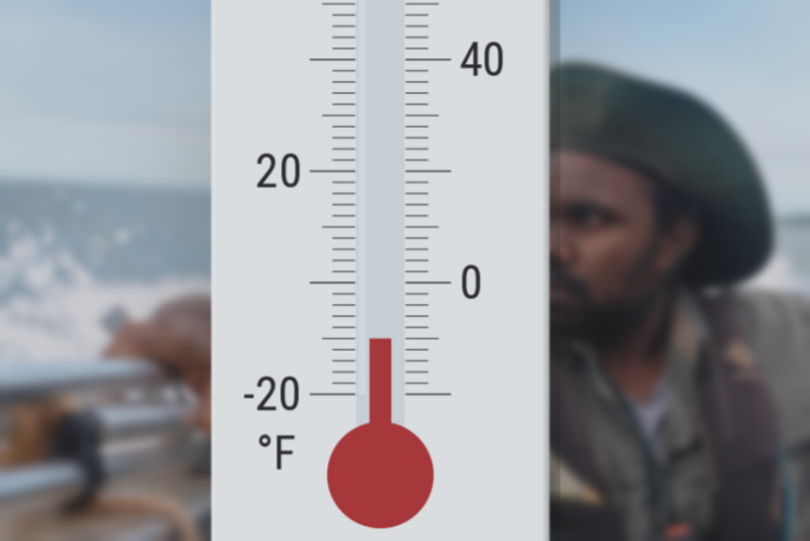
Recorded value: **-10** °F
